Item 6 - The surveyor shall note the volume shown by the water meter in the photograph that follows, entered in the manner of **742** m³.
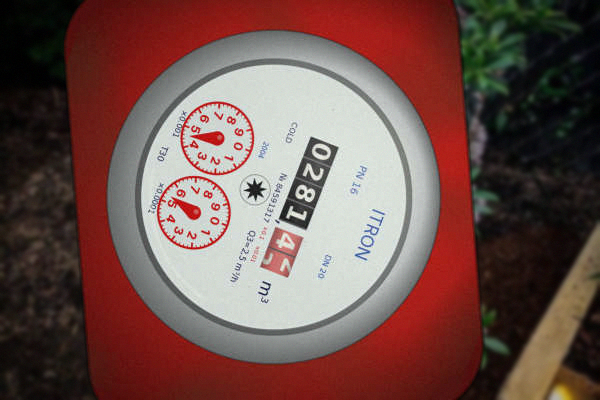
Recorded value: **281.4245** m³
